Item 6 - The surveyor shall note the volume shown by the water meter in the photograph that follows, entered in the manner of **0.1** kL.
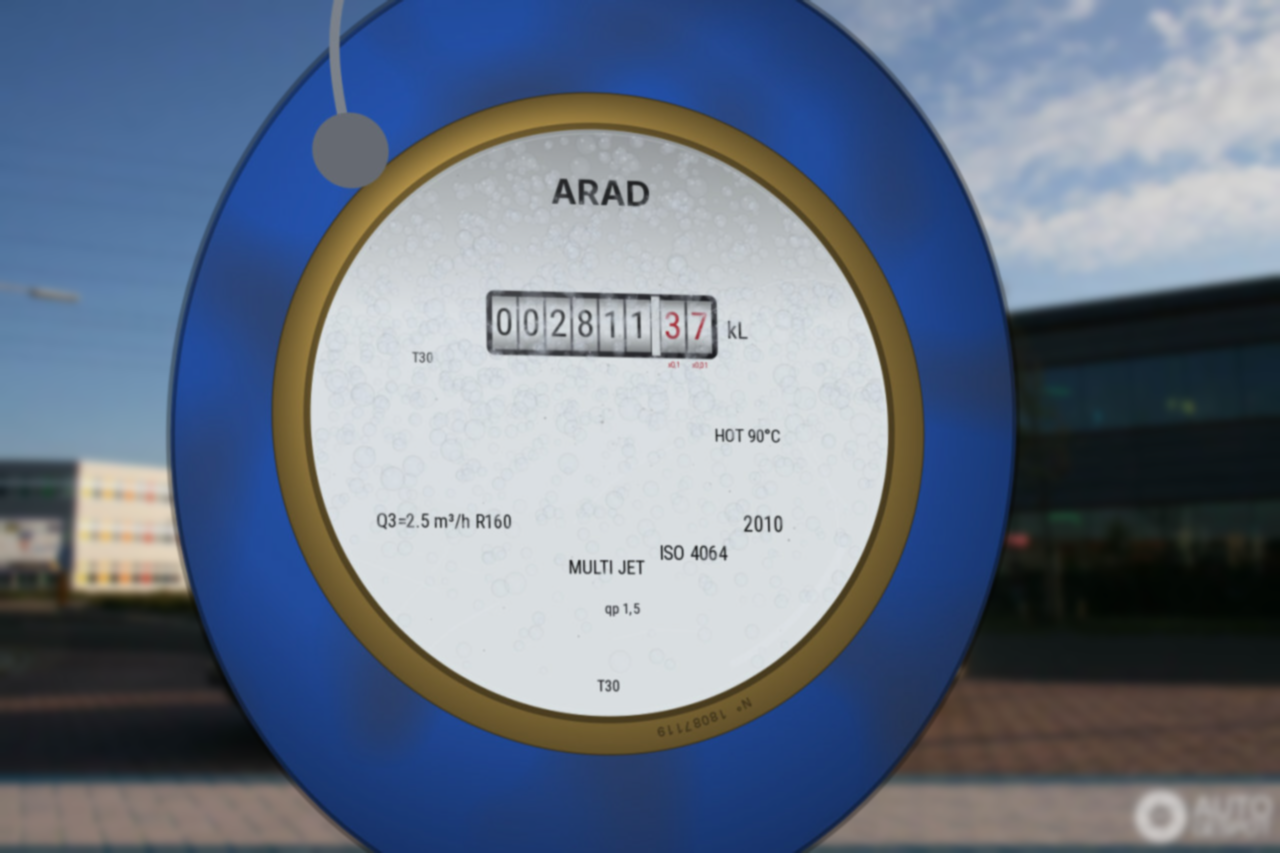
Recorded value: **2811.37** kL
